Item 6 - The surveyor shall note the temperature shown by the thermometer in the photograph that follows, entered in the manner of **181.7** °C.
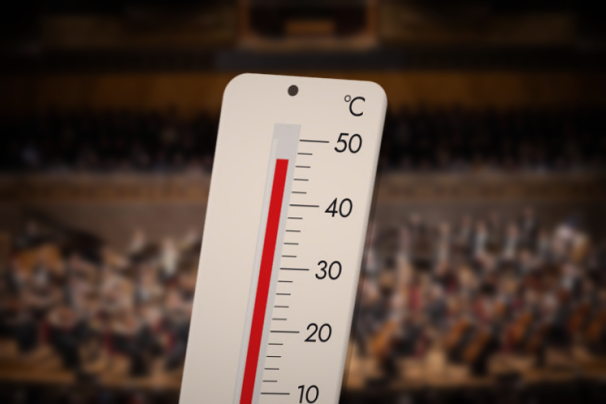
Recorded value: **47** °C
